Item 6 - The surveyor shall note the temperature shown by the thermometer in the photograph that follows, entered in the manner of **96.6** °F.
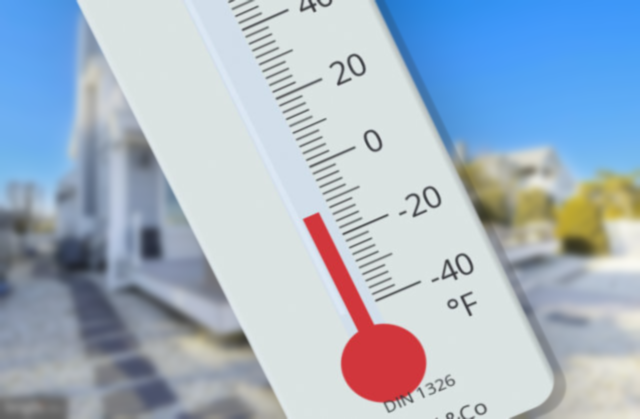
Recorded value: **-12** °F
